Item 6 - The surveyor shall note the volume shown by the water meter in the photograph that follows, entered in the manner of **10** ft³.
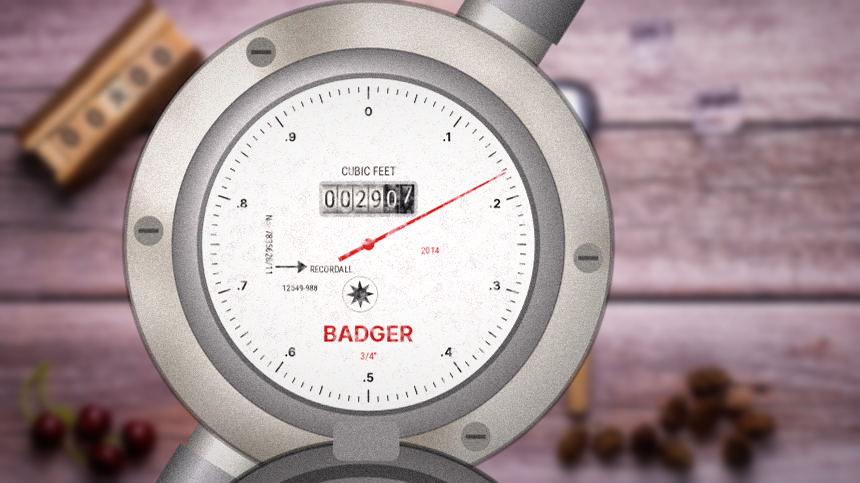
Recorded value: **2907.17** ft³
